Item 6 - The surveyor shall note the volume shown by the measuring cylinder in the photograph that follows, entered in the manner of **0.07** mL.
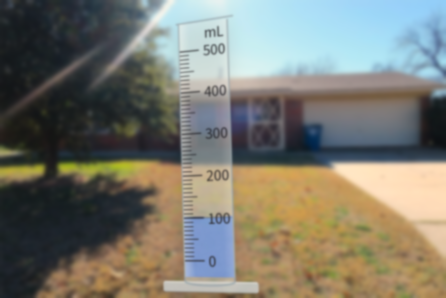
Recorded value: **100** mL
